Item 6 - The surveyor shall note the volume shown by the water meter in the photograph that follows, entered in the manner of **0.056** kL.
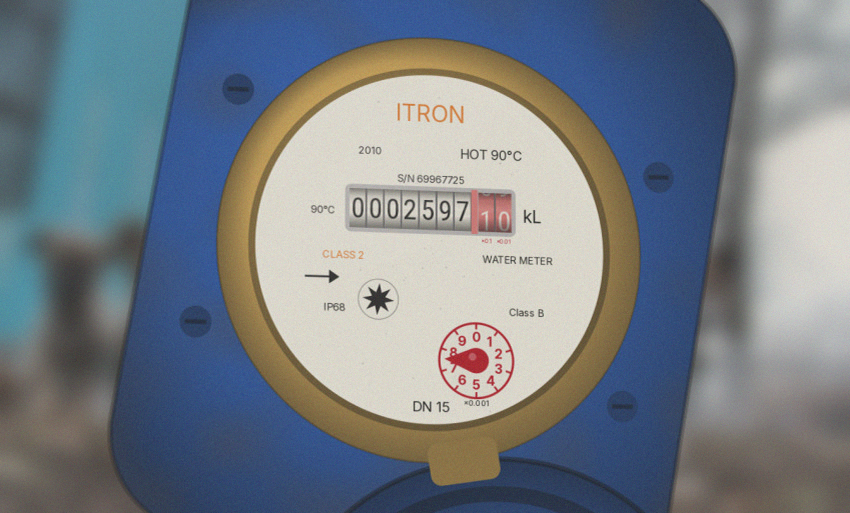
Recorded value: **2597.097** kL
